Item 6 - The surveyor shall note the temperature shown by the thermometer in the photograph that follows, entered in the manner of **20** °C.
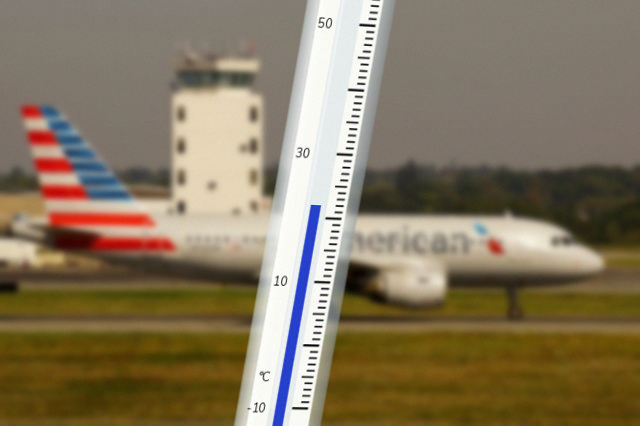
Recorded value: **22** °C
